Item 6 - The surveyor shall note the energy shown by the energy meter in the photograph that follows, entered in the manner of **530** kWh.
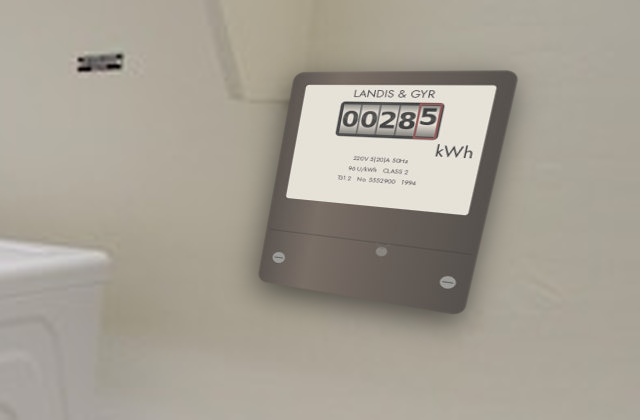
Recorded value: **28.5** kWh
